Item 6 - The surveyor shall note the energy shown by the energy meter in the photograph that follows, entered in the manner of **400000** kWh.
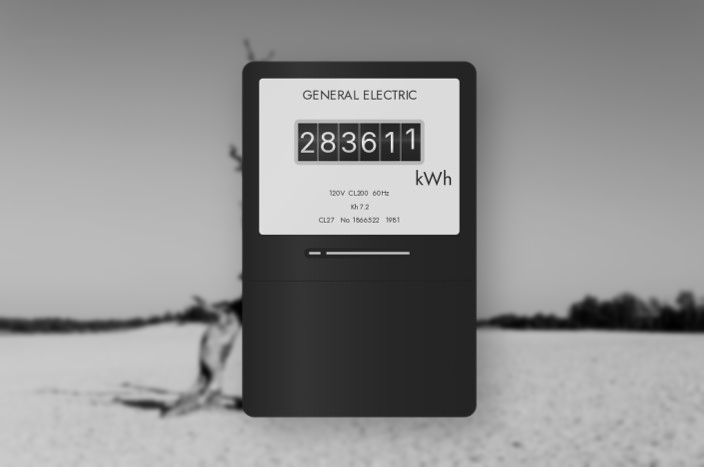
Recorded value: **283611** kWh
